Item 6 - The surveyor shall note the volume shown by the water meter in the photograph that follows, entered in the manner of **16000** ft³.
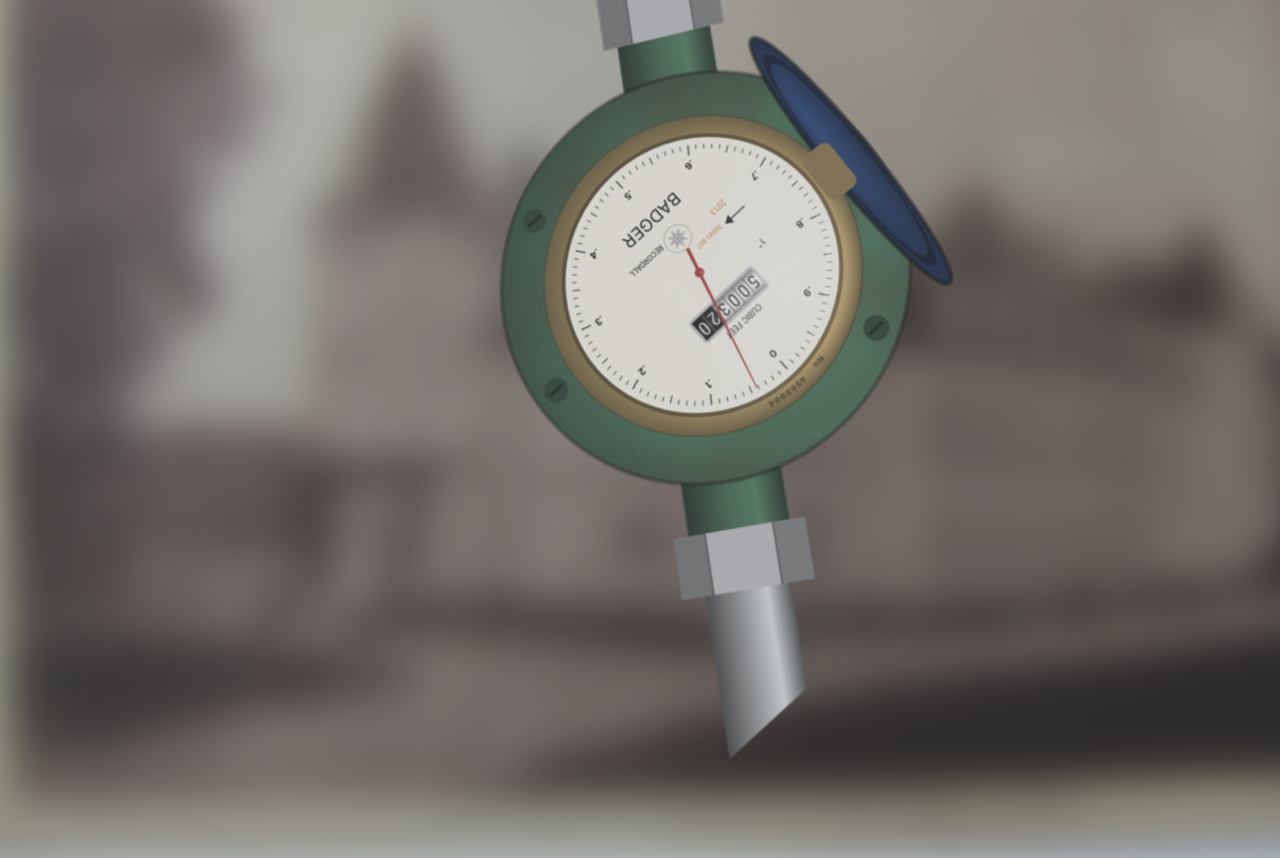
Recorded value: **500320.04** ft³
